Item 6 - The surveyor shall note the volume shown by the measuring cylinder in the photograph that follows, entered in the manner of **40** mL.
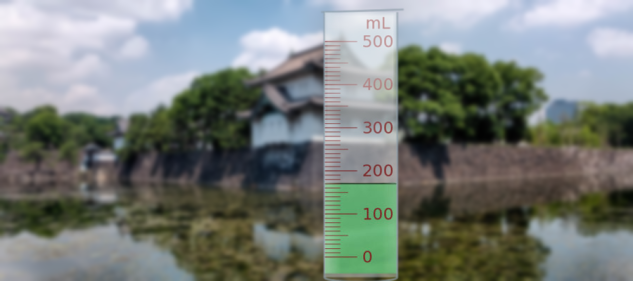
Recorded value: **170** mL
